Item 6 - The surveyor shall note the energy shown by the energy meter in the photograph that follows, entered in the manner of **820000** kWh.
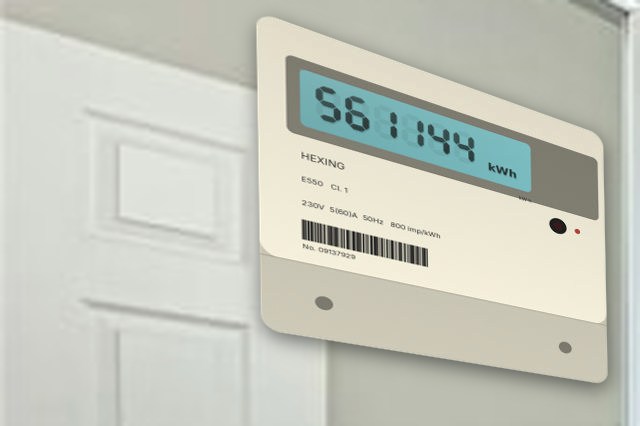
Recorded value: **561144** kWh
